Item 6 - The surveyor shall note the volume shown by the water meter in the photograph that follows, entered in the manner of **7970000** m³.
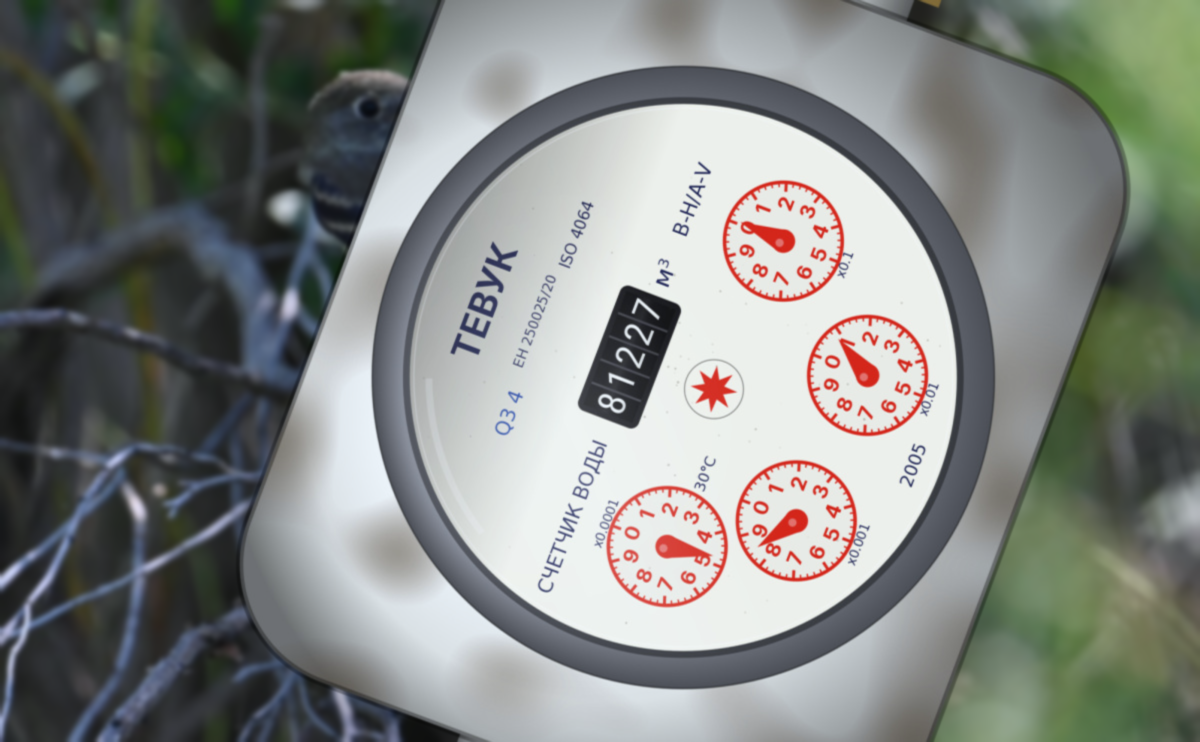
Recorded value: **81227.0084** m³
